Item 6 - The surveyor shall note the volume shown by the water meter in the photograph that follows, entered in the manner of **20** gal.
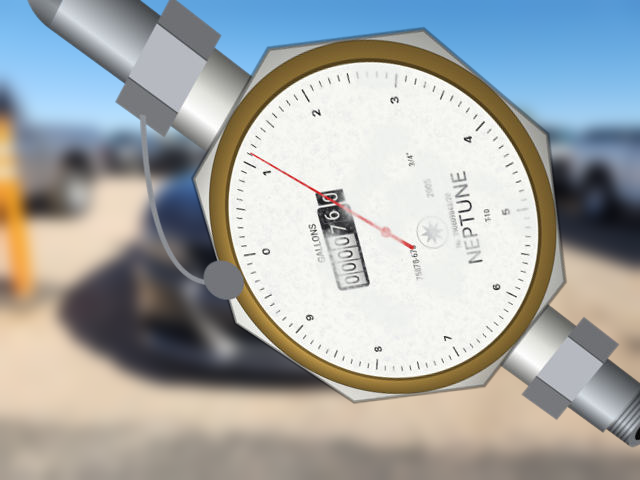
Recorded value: **761.1** gal
